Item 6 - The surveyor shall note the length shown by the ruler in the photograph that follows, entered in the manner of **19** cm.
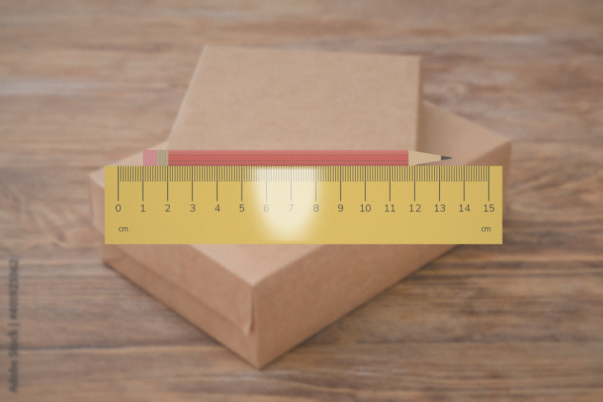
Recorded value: **12.5** cm
